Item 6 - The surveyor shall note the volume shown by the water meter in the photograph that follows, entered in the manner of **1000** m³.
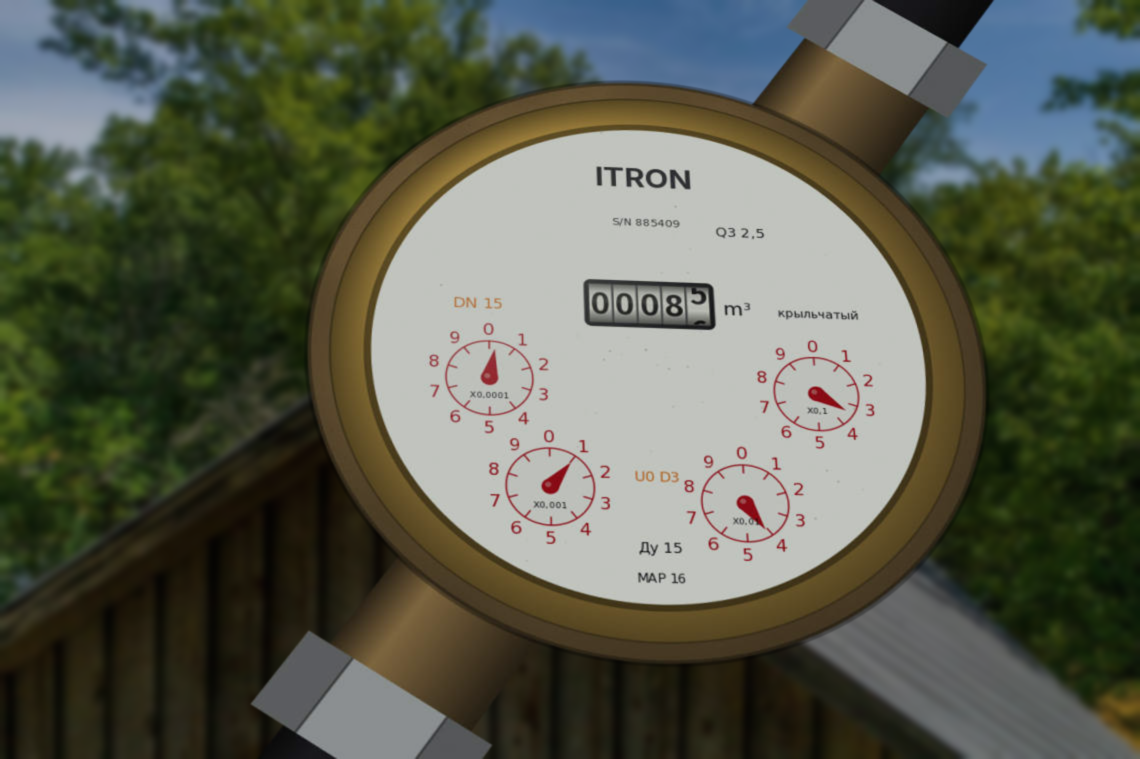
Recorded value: **85.3410** m³
